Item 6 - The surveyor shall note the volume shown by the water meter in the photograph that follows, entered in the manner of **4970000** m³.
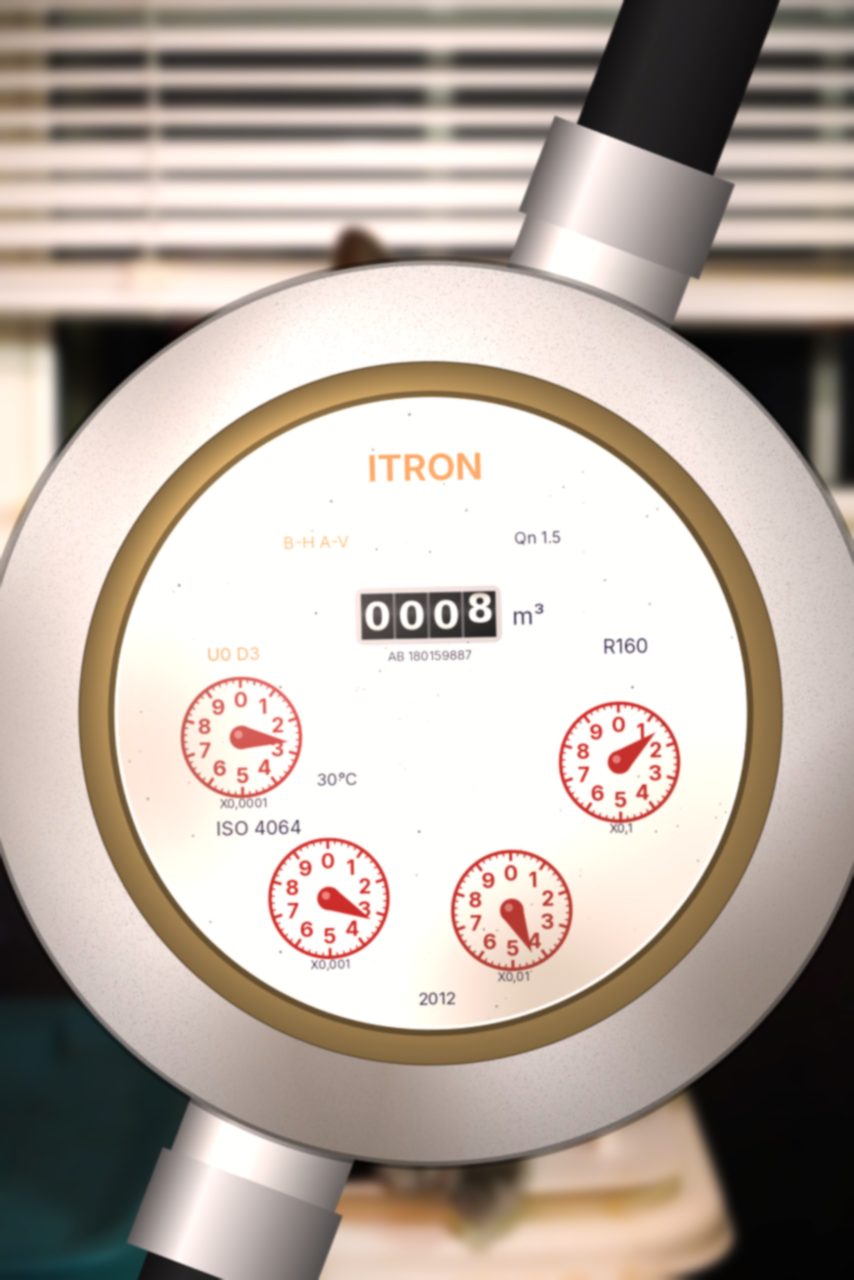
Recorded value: **8.1432** m³
